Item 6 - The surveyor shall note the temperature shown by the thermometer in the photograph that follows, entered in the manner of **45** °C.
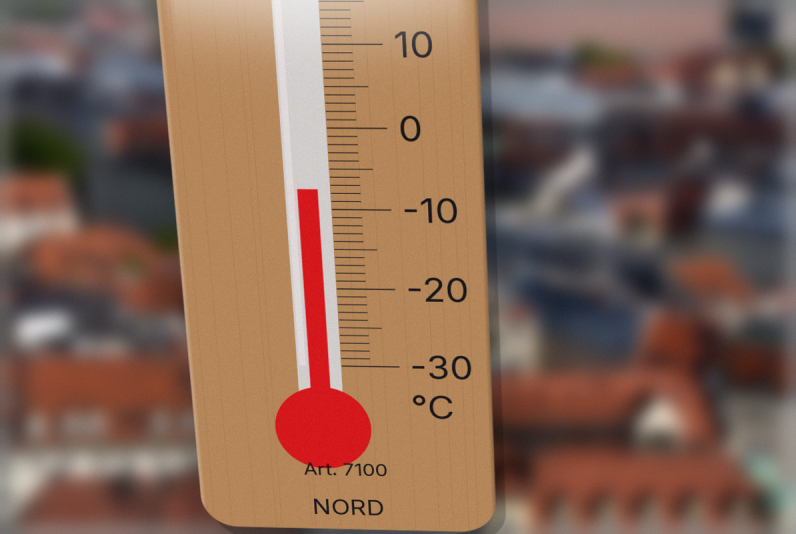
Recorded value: **-7.5** °C
